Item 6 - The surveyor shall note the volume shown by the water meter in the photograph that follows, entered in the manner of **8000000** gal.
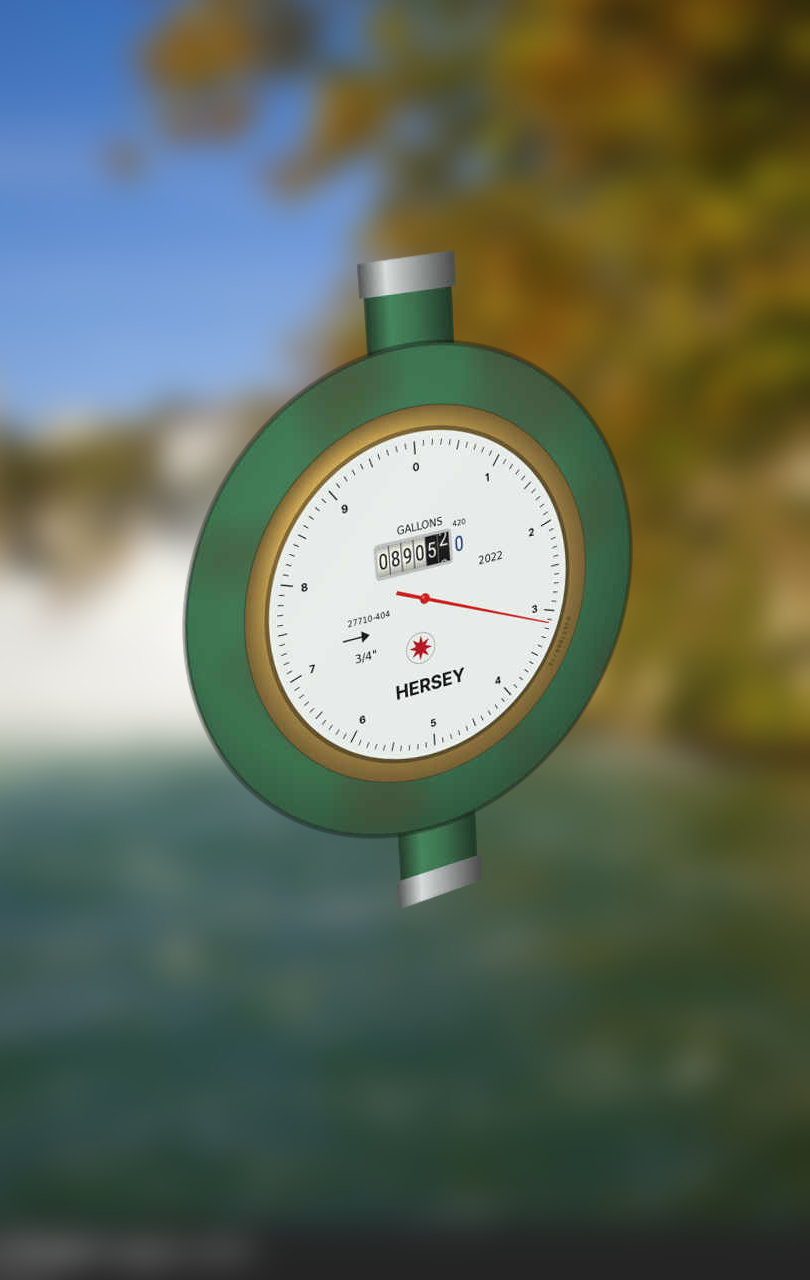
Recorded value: **890523.1** gal
